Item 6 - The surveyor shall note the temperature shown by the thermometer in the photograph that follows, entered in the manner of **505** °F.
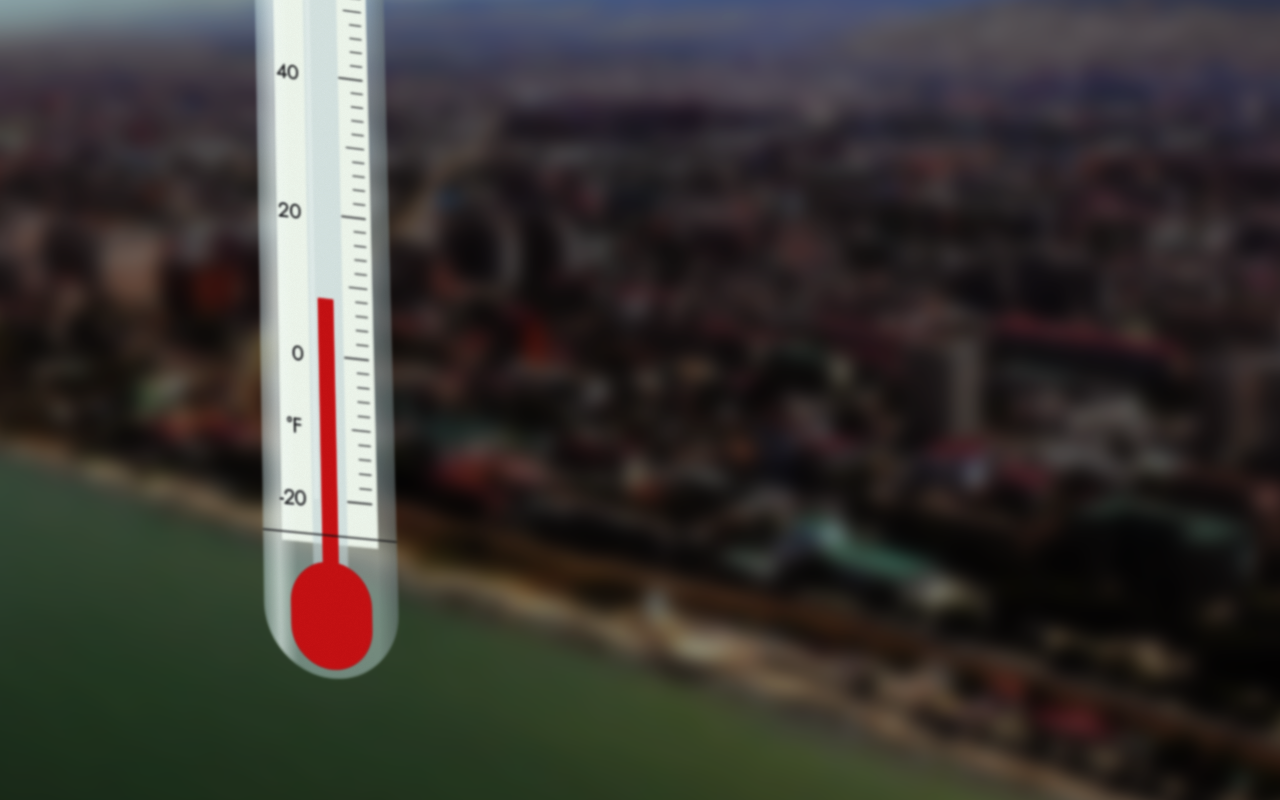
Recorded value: **8** °F
